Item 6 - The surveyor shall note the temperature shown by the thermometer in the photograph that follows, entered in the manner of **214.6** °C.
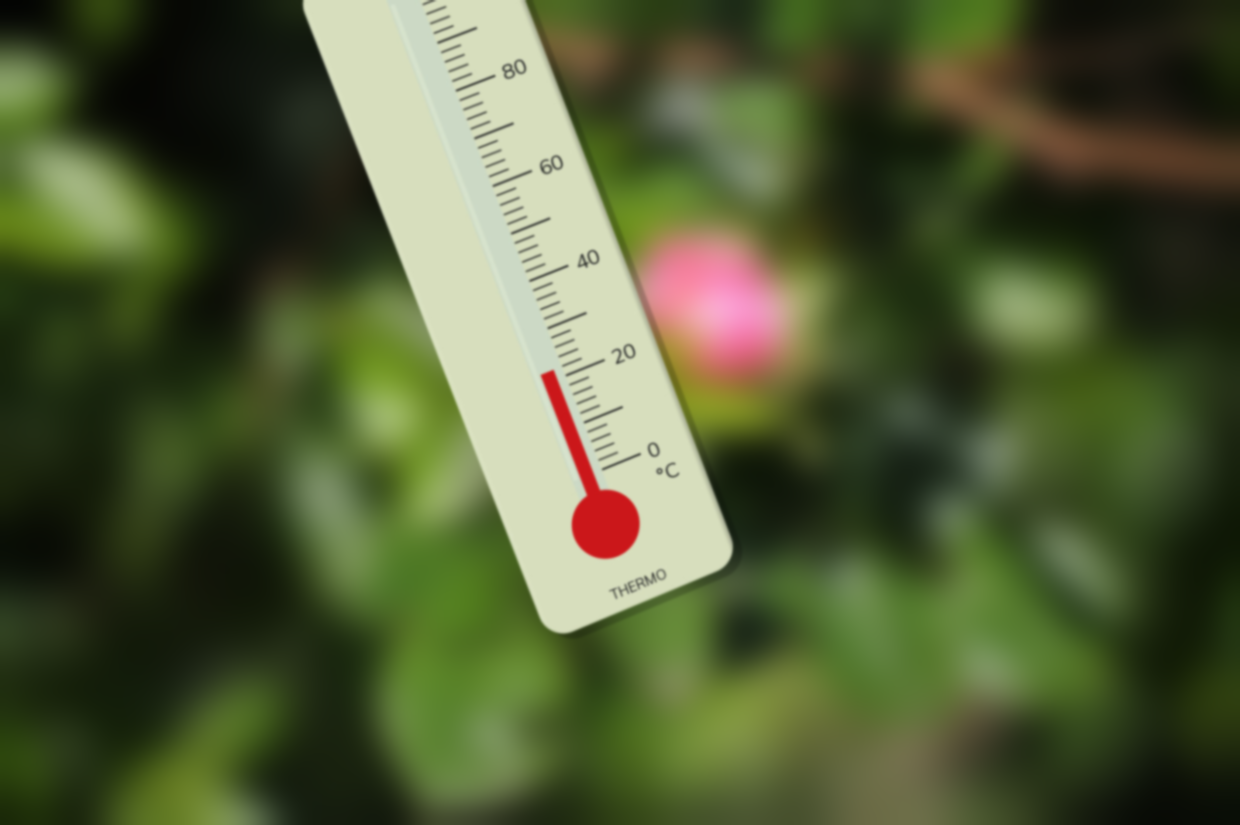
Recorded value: **22** °C
